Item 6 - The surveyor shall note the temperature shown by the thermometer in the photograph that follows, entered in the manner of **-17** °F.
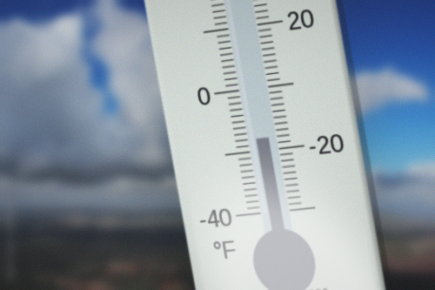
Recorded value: **-16** °F
